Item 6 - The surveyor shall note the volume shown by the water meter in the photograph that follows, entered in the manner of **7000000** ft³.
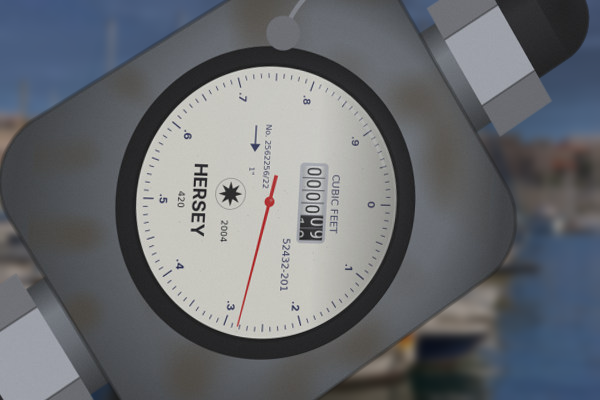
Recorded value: **9.28** ft³
